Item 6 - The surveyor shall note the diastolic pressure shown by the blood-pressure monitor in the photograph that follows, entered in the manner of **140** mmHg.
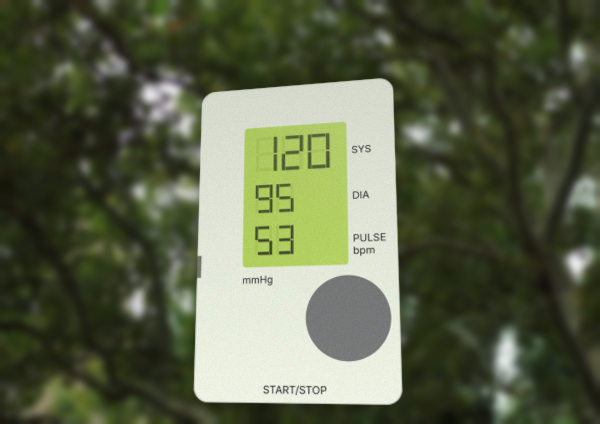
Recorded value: **95** mmHg
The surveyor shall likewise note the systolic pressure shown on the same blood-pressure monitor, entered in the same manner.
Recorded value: **120** mmHg
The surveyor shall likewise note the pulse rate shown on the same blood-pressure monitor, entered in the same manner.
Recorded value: **53** bpm
